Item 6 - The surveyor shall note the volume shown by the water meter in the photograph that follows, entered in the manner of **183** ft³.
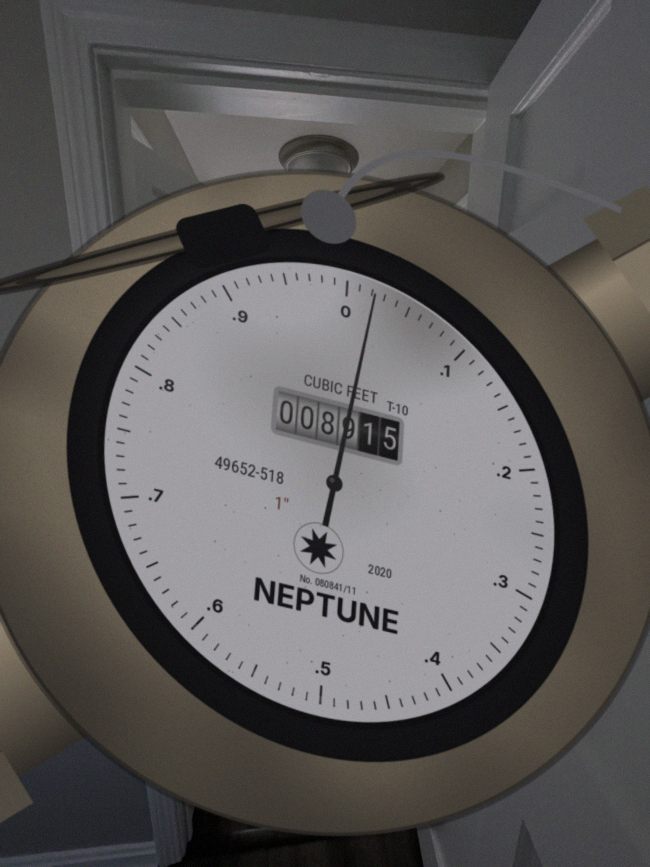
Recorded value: **8915.02** ft³
